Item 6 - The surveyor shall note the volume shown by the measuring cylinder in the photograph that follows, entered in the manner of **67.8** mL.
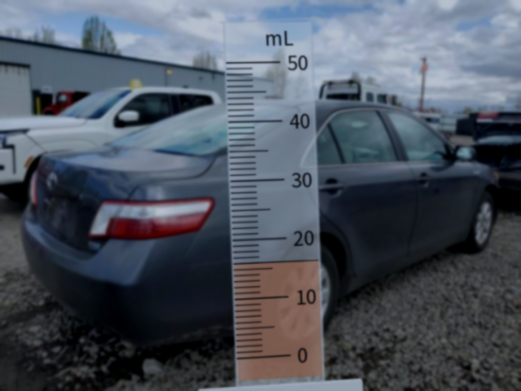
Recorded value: **16** mL
